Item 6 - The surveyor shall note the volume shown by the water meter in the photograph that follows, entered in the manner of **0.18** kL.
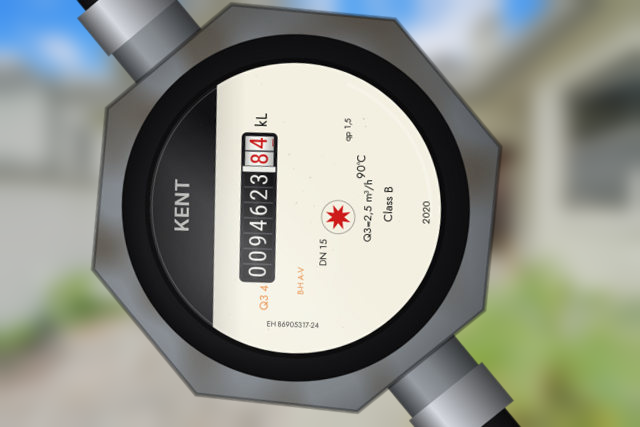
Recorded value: **94623.84** kL
